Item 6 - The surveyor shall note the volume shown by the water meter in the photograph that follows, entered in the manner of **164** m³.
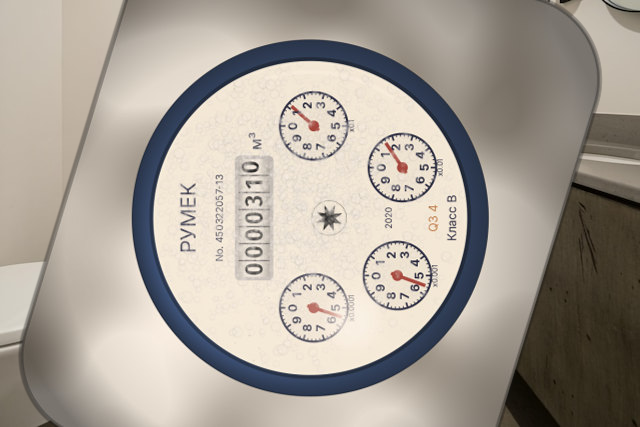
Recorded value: **310.1155** m³
